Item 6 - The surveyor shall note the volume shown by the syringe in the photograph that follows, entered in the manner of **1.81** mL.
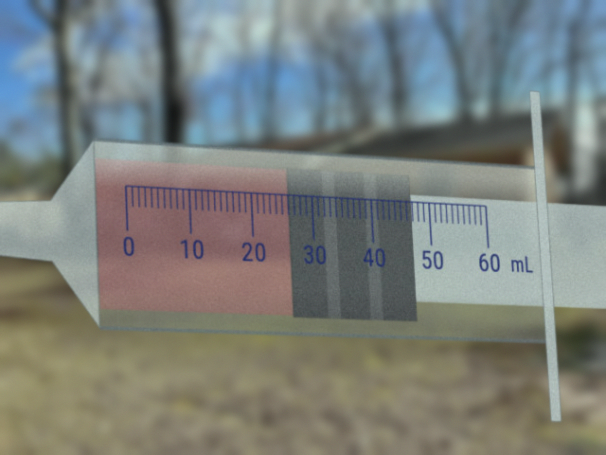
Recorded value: **26** mL
